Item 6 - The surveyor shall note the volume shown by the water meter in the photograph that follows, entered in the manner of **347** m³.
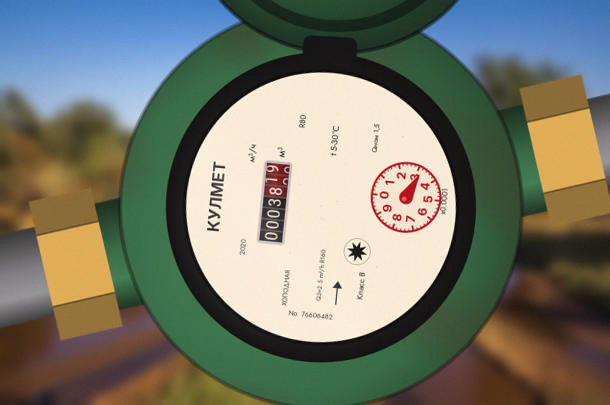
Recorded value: **3.8193** m³
